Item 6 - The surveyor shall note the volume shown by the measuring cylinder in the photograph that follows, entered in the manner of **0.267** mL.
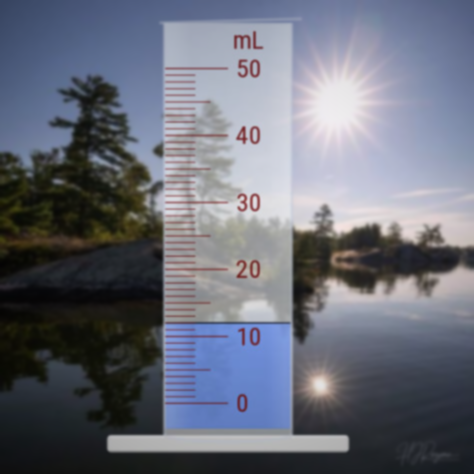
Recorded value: **12** mL
